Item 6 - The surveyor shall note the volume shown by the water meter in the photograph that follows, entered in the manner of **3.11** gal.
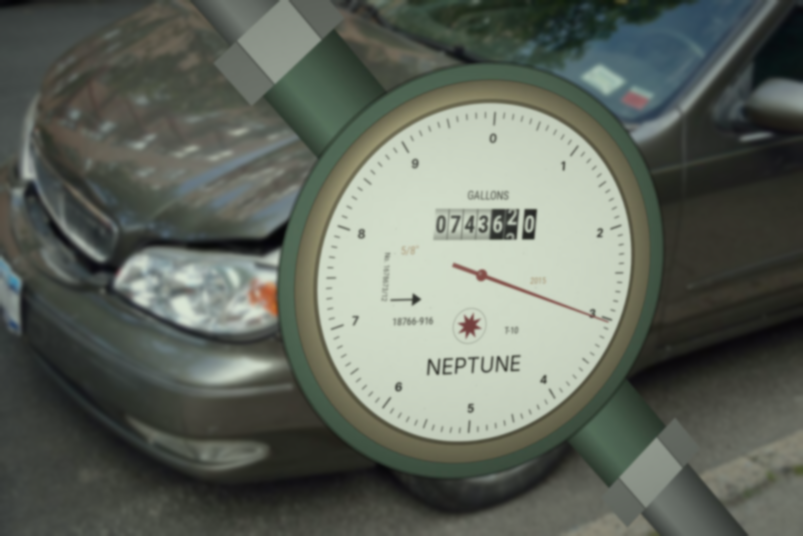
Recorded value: **743623.0** gal
